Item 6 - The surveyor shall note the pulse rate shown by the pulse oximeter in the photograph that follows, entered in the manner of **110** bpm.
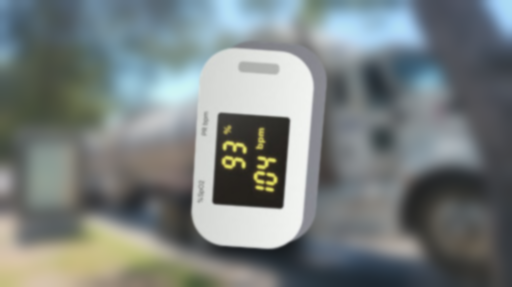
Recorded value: **104** bpm
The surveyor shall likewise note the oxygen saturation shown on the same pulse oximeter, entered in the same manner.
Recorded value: **93** %
